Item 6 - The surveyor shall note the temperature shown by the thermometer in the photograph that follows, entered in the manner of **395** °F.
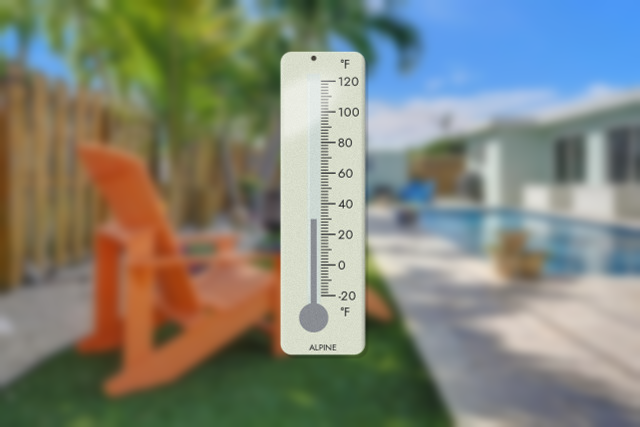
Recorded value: **30** °F
